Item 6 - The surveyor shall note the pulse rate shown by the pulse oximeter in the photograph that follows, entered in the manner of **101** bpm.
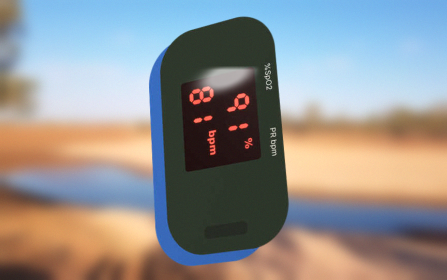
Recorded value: **81** bpm
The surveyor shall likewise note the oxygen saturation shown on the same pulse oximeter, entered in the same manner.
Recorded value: **91** %
